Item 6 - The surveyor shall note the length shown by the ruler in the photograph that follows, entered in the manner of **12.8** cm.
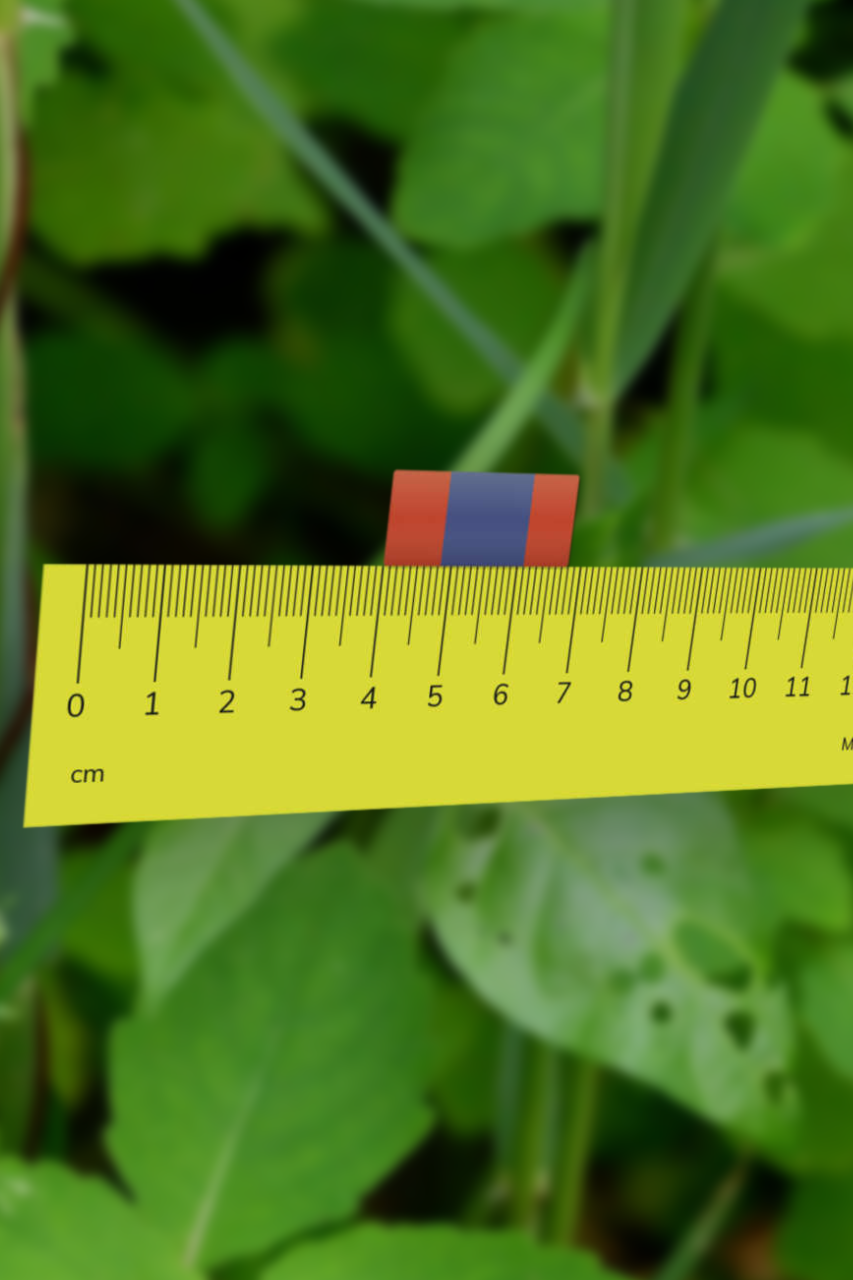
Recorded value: **2.8** cm
